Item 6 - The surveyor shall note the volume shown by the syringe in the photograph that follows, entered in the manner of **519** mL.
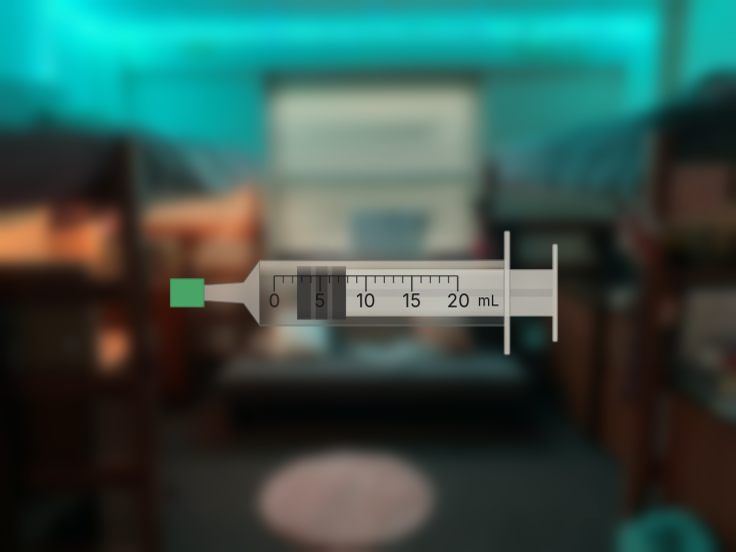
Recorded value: **2.5** mL
